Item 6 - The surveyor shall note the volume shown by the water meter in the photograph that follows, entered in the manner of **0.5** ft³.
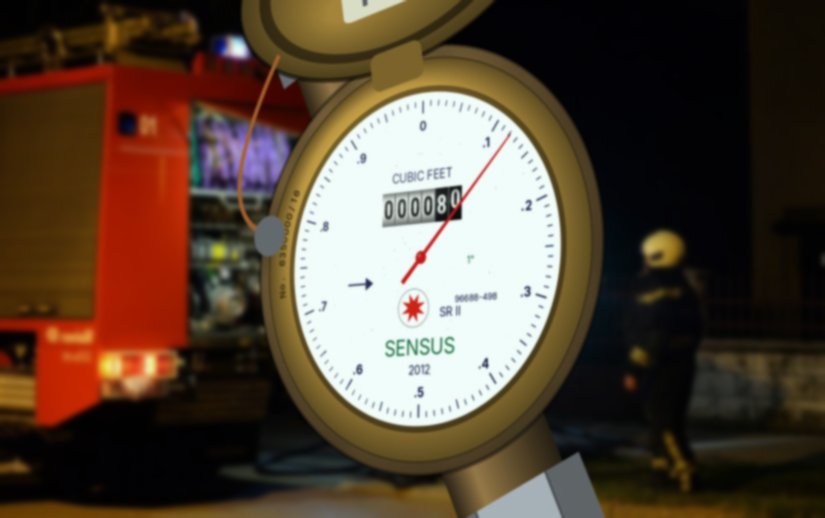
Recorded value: **80.12** ft³
